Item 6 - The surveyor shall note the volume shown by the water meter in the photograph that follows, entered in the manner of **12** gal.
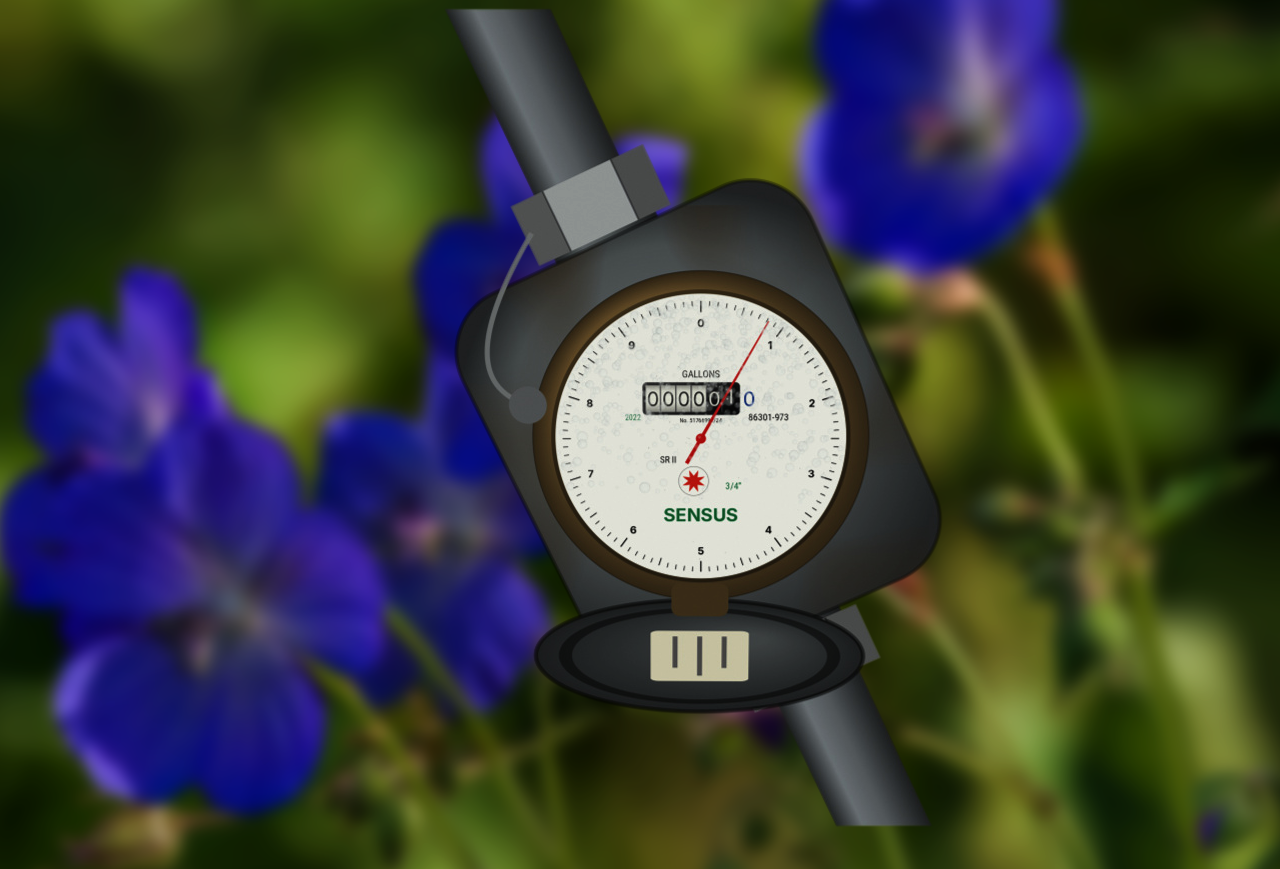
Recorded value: **10.8** gal
